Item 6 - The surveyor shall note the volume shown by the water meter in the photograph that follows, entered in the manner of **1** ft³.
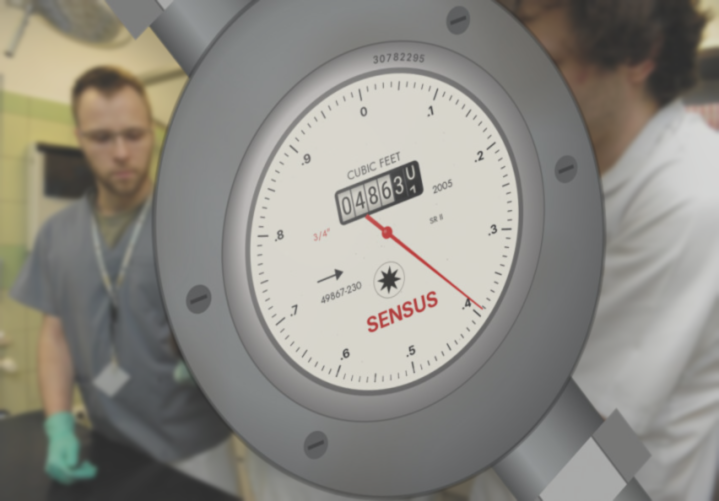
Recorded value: **48630.39** ft³
